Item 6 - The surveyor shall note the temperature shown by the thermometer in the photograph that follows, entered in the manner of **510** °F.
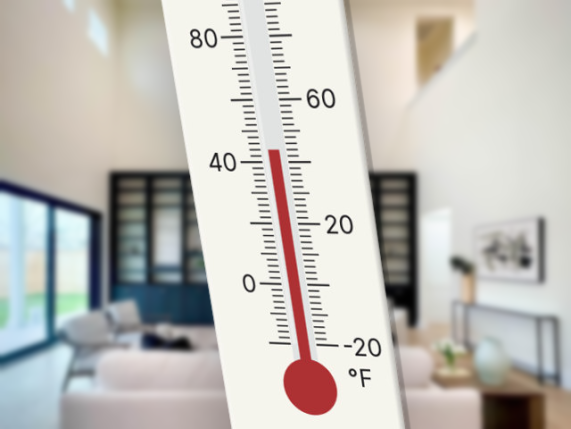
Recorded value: **44** °F
